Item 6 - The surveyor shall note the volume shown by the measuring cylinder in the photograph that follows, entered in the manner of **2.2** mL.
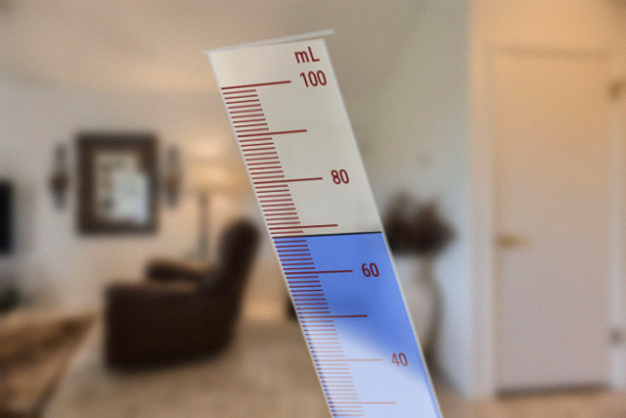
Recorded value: **68** mL
